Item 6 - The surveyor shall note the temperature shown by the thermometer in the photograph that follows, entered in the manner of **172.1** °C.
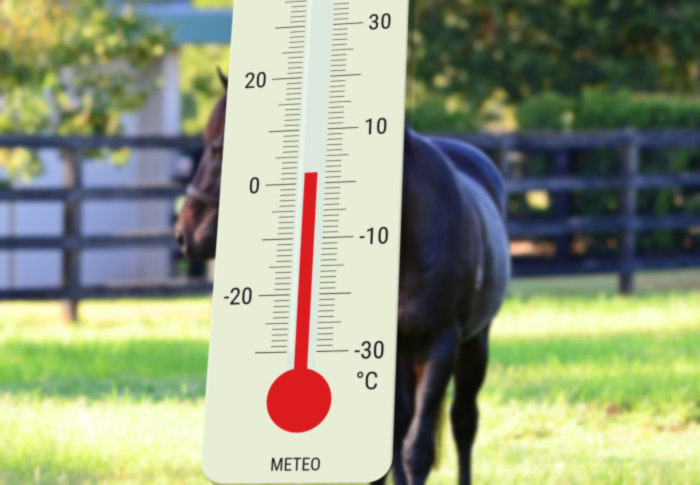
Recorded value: **2** °C
